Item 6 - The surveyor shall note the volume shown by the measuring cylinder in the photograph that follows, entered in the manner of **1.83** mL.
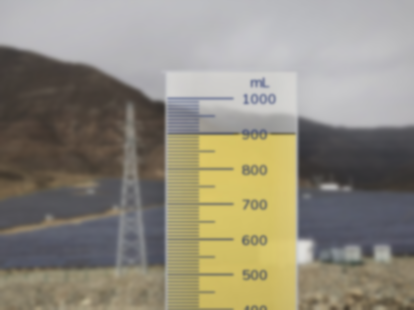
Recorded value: **900** mL
